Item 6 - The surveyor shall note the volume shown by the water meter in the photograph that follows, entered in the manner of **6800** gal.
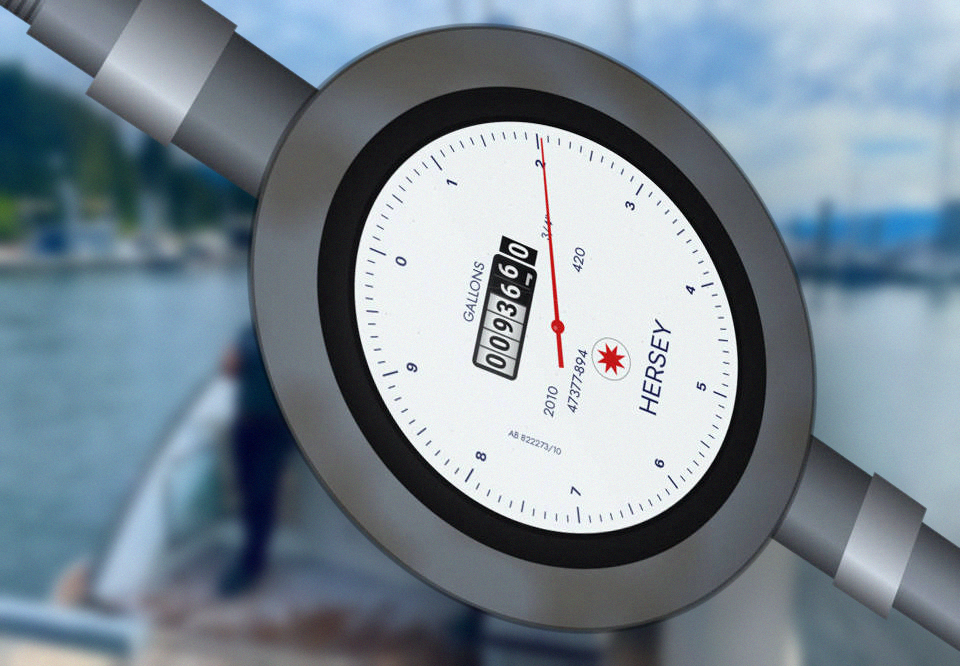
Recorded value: **93662.0** gal
